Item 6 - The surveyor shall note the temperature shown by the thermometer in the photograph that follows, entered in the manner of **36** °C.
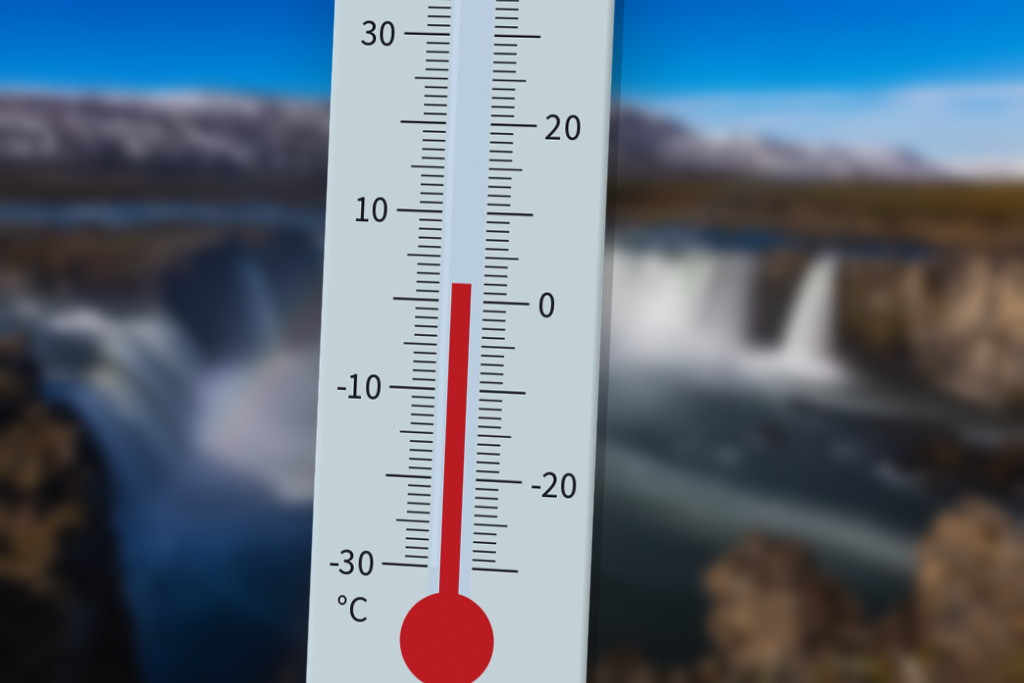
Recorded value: **2** °C
